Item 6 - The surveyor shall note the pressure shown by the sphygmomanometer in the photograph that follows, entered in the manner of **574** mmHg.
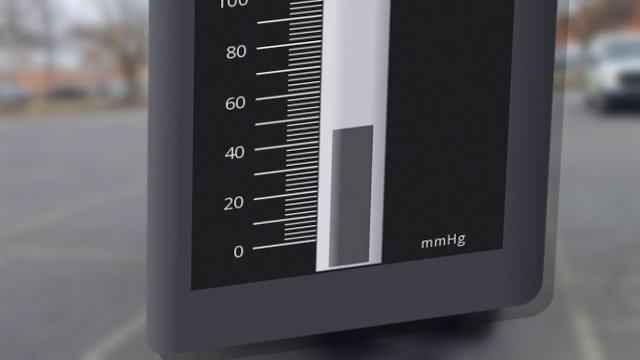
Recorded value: **44** mmHg
